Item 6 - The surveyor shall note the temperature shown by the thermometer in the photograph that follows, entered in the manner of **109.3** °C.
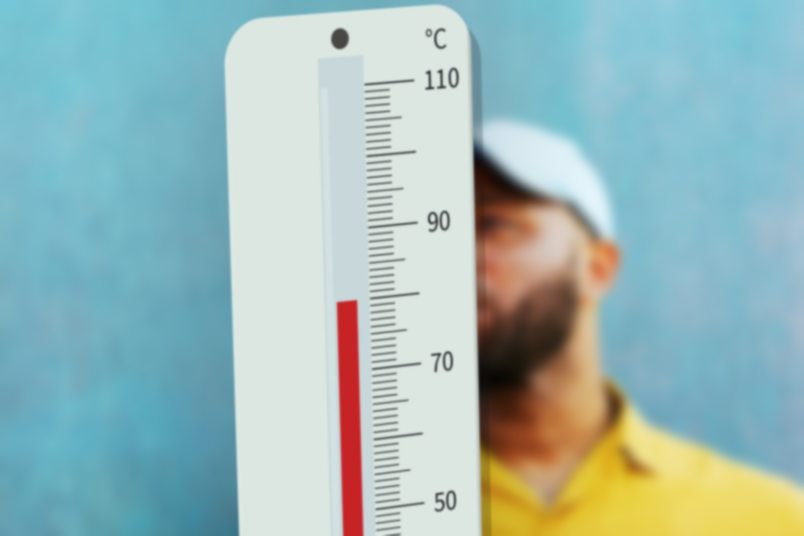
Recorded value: **80** °C
